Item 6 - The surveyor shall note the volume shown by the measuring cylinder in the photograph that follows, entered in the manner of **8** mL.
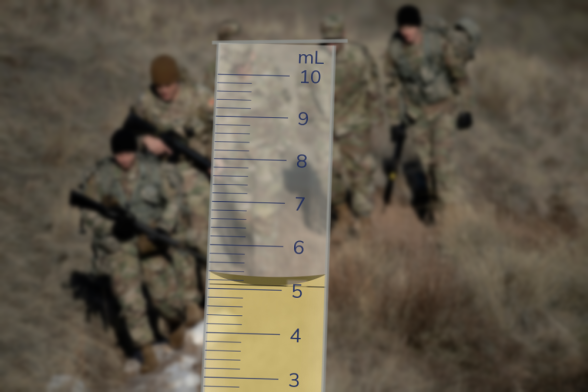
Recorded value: **5.1** mL
